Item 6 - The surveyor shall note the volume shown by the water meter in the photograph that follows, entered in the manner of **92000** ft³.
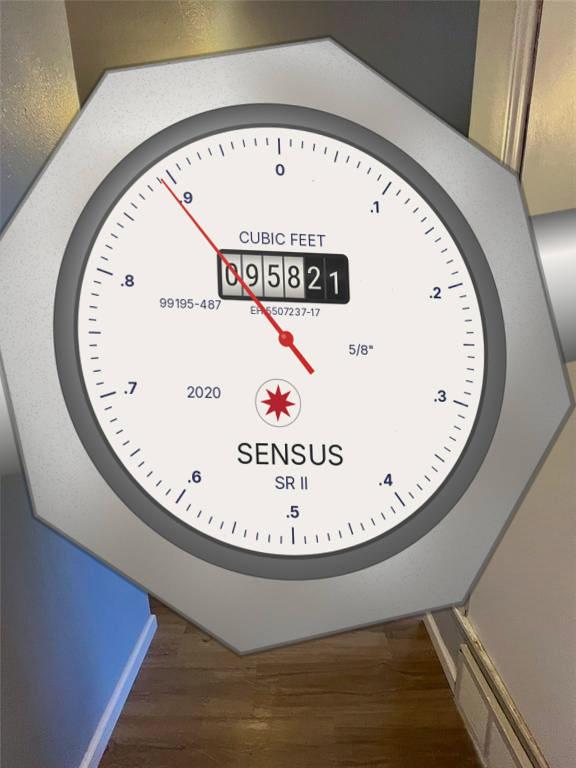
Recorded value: **95820.89** ft³
